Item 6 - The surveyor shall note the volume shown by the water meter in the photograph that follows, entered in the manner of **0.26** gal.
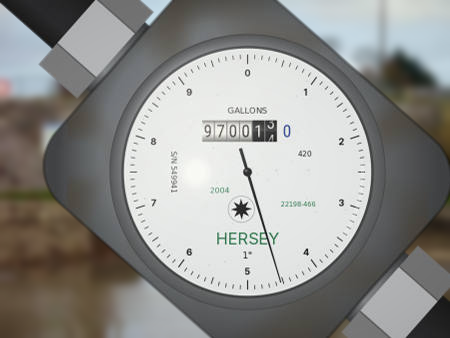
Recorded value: **9700134.5** gal
